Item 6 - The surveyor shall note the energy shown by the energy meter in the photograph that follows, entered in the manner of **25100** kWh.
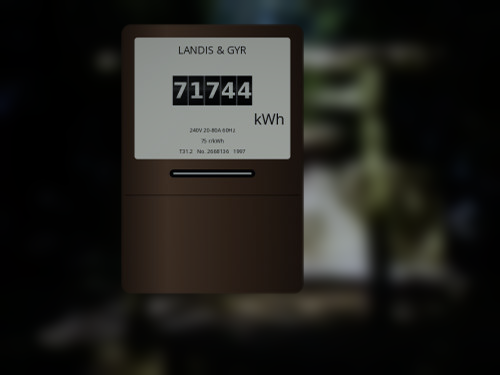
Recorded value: **71744** kWh
